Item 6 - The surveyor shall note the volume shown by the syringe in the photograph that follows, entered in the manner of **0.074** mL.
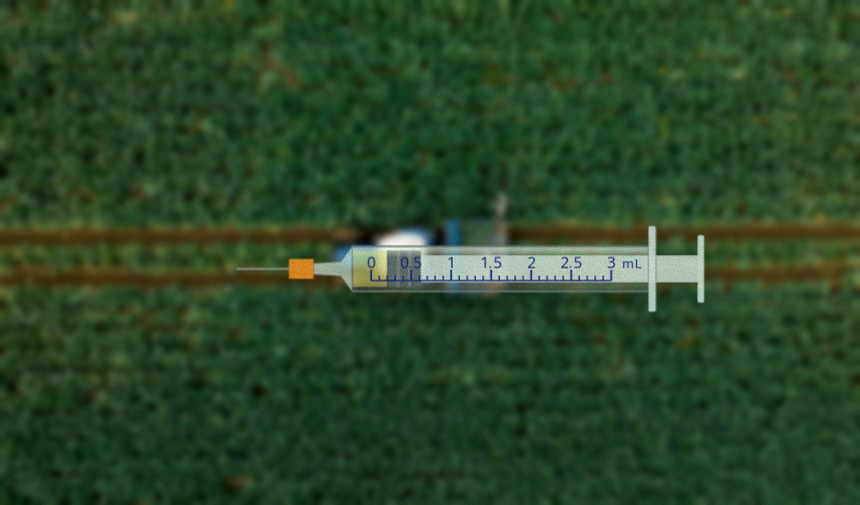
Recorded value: **0.2** mL
